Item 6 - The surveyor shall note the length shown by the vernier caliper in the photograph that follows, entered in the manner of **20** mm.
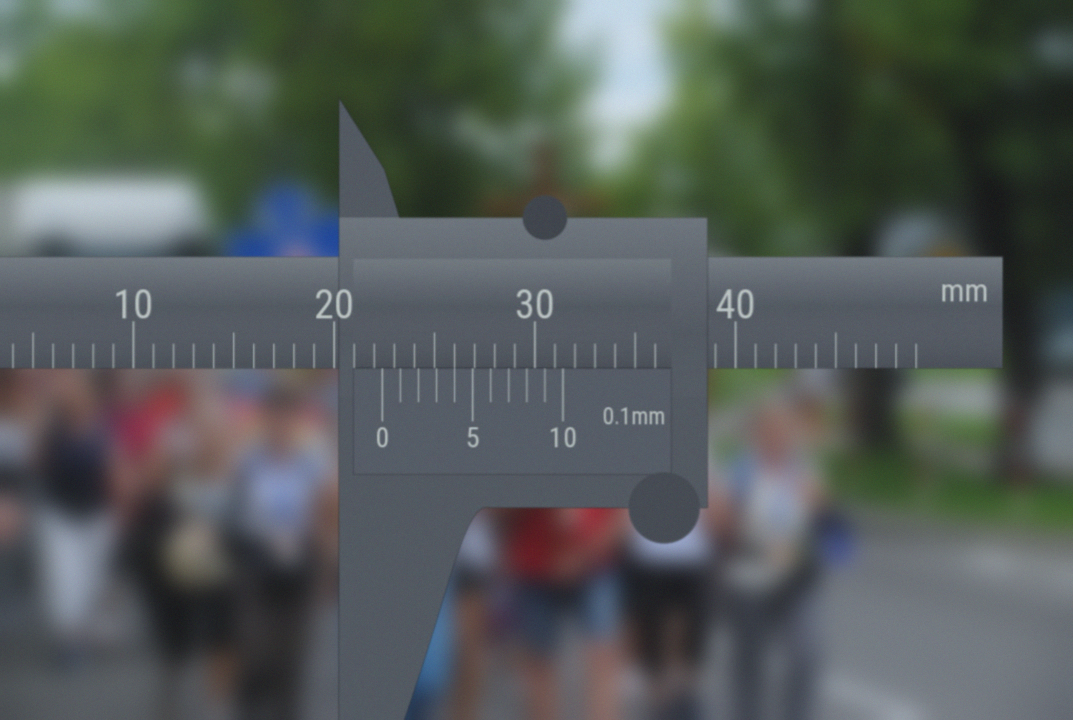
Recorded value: **22.4** mm
